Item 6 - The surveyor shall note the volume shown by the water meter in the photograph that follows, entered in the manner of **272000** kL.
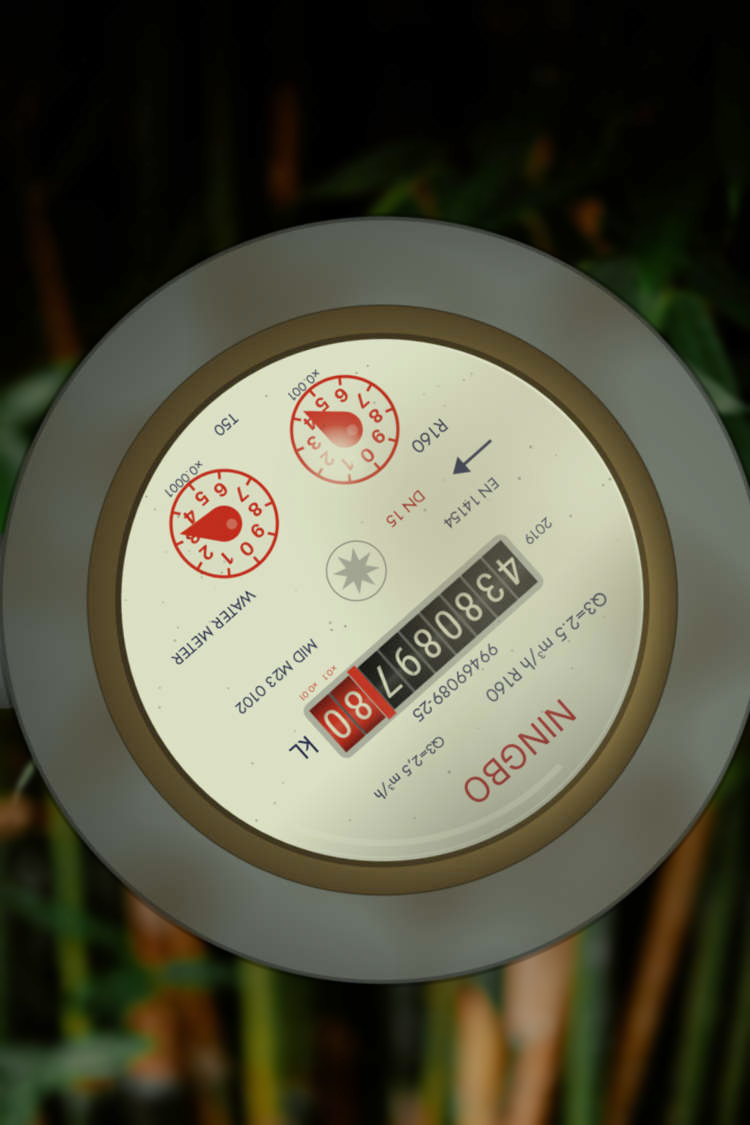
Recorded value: **4380897.8043** kL
